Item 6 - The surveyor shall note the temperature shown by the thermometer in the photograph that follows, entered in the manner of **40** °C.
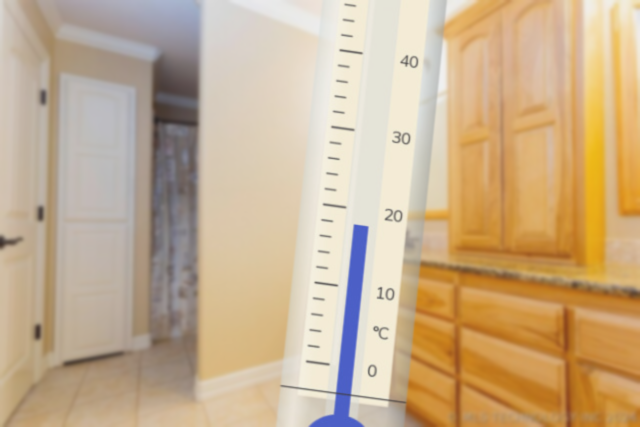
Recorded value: **18** °C
